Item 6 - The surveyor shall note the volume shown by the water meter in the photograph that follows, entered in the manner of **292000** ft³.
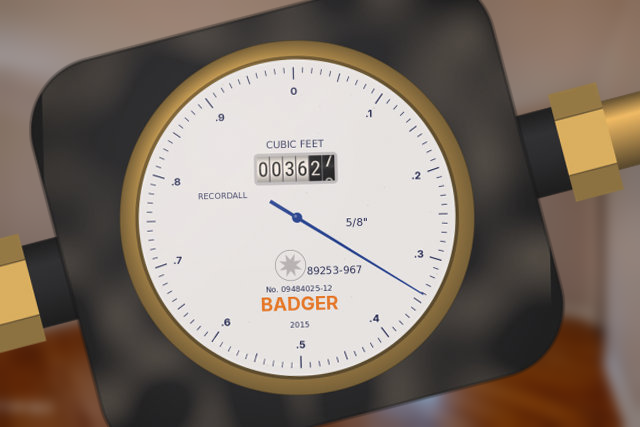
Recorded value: **3627.34** ft³
